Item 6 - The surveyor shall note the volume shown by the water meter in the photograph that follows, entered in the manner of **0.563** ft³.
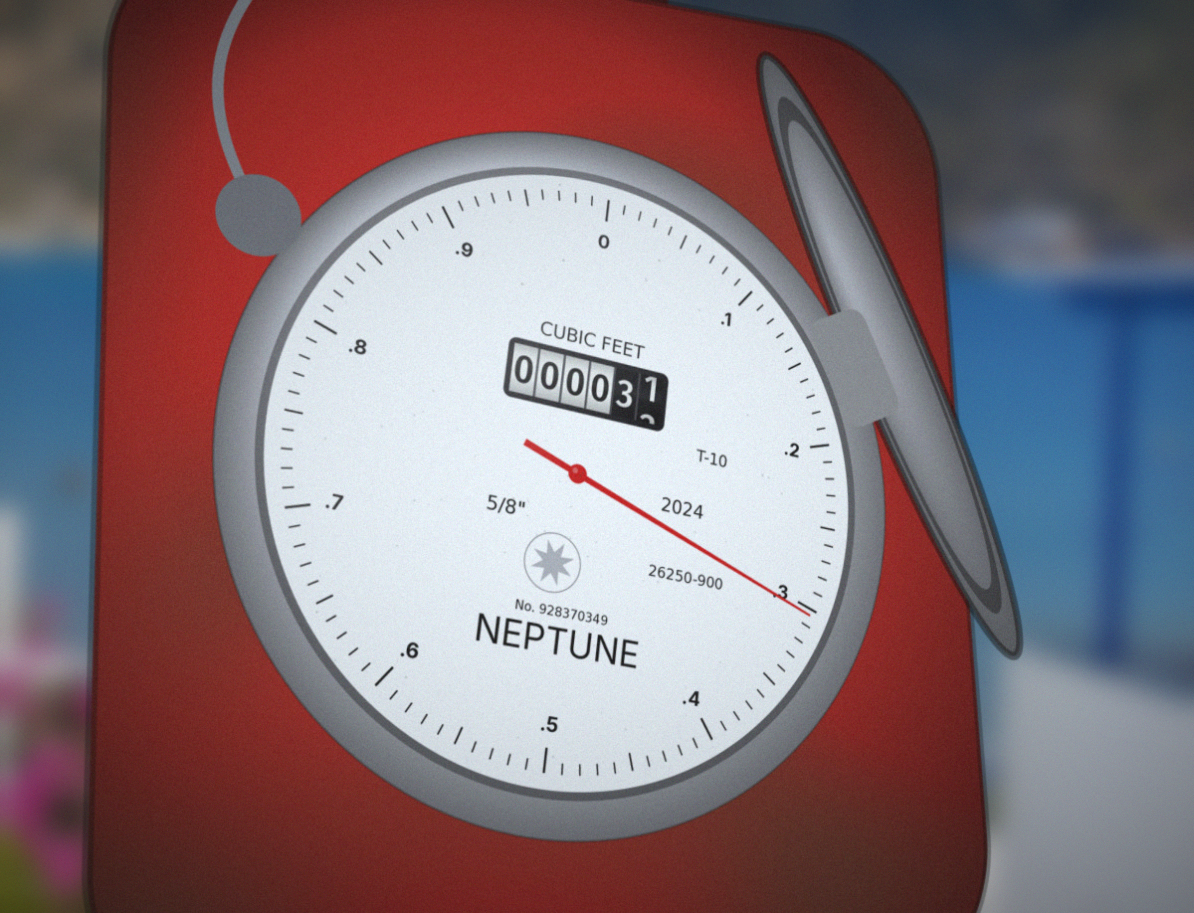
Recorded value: **31.30** ft³
